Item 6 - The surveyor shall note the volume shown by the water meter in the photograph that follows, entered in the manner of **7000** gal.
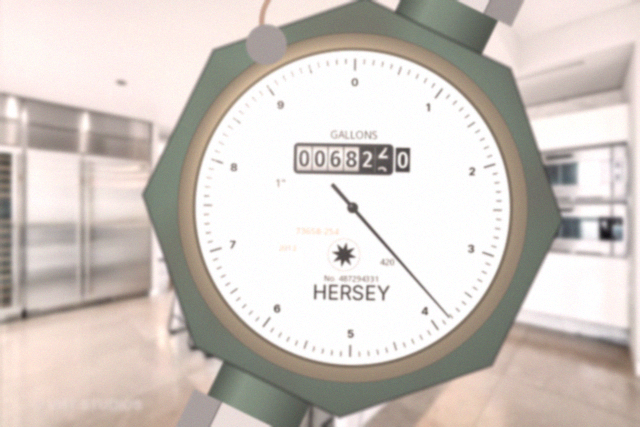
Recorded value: **68223.8** gal
